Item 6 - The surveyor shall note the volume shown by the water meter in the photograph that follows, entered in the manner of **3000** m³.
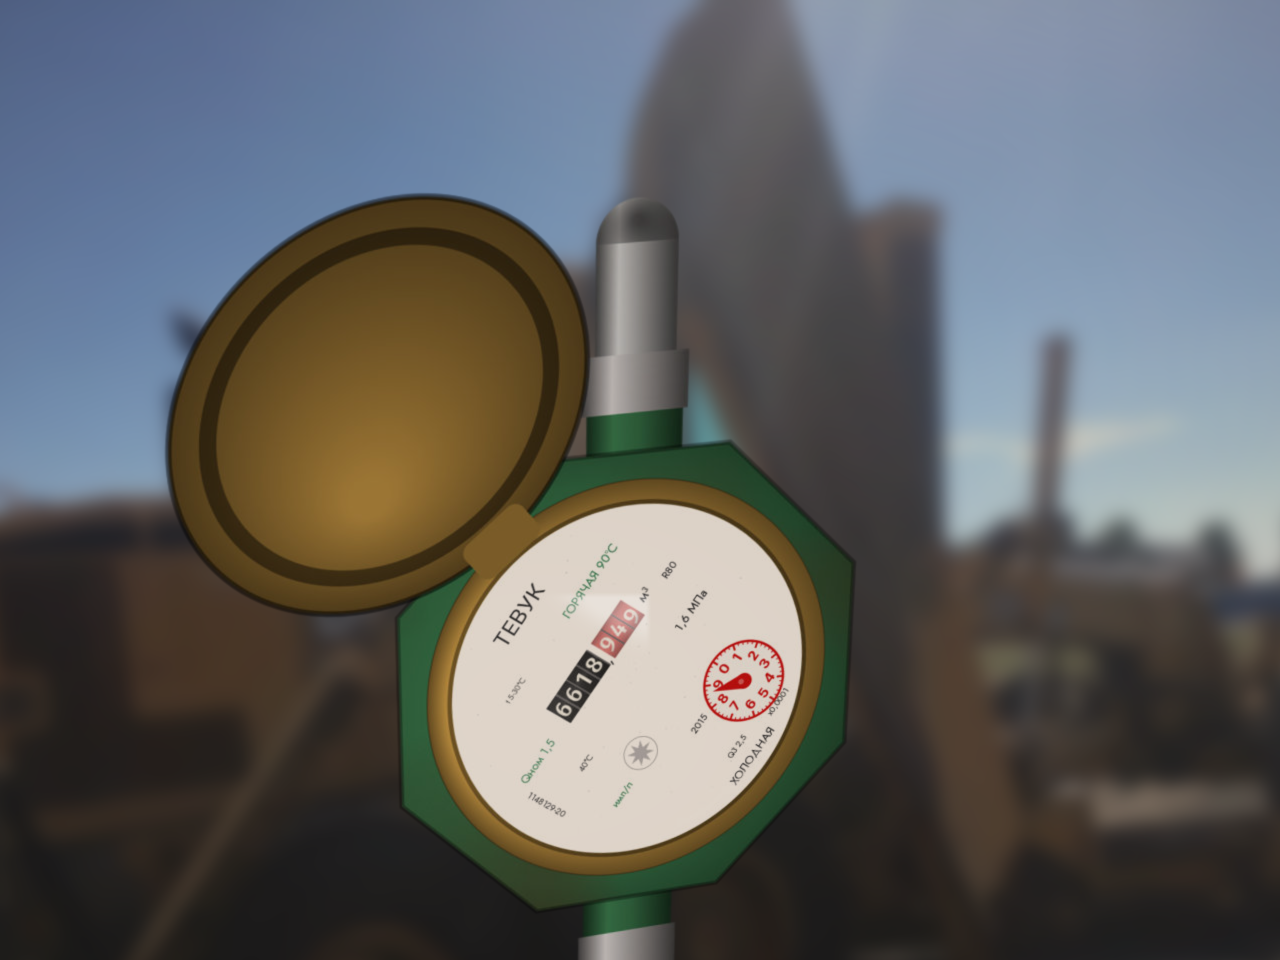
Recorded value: **6618.9488** m³
